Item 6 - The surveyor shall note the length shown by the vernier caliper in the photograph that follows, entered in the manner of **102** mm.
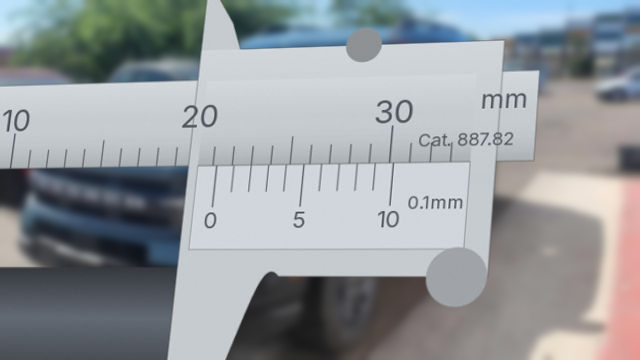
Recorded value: **21.2** mm
